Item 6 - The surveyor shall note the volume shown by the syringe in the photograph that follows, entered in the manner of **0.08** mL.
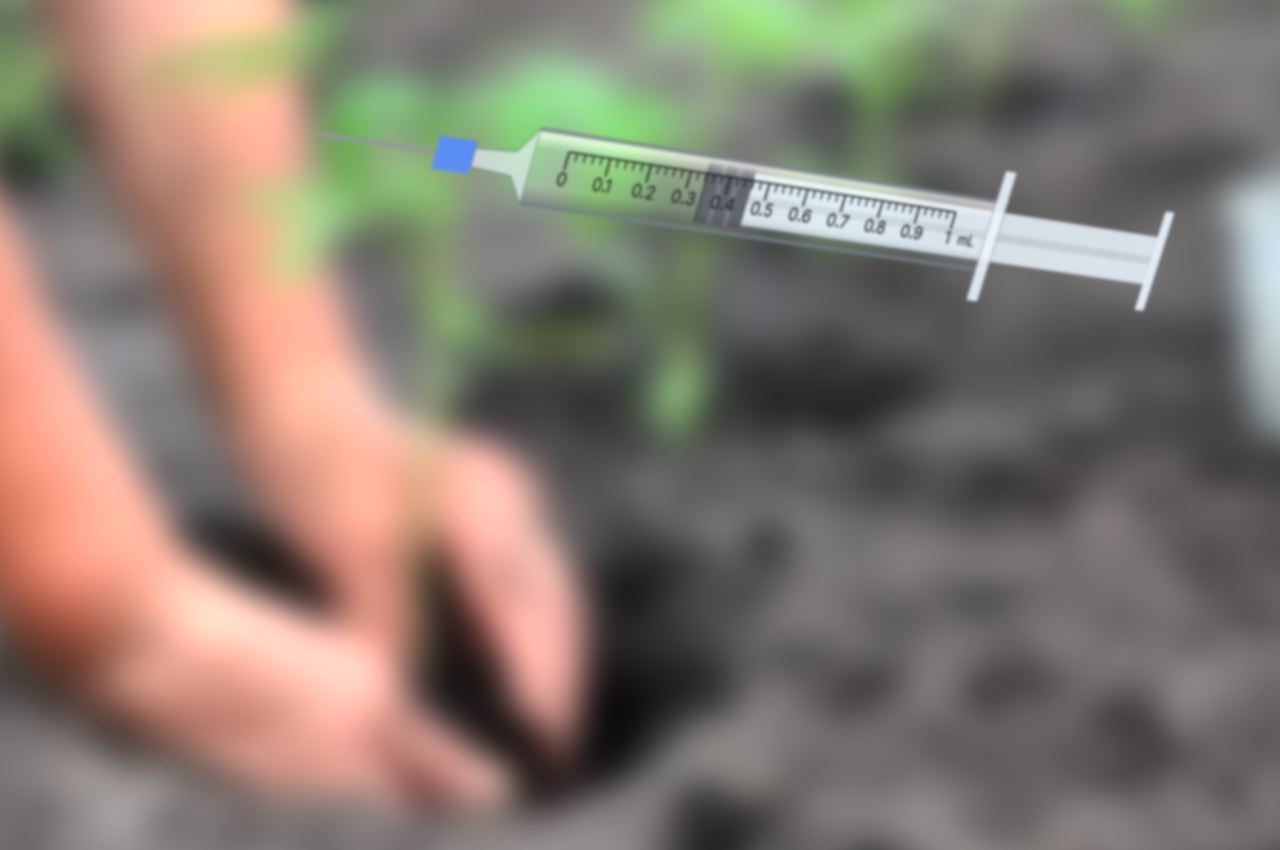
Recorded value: **0.34** mL
